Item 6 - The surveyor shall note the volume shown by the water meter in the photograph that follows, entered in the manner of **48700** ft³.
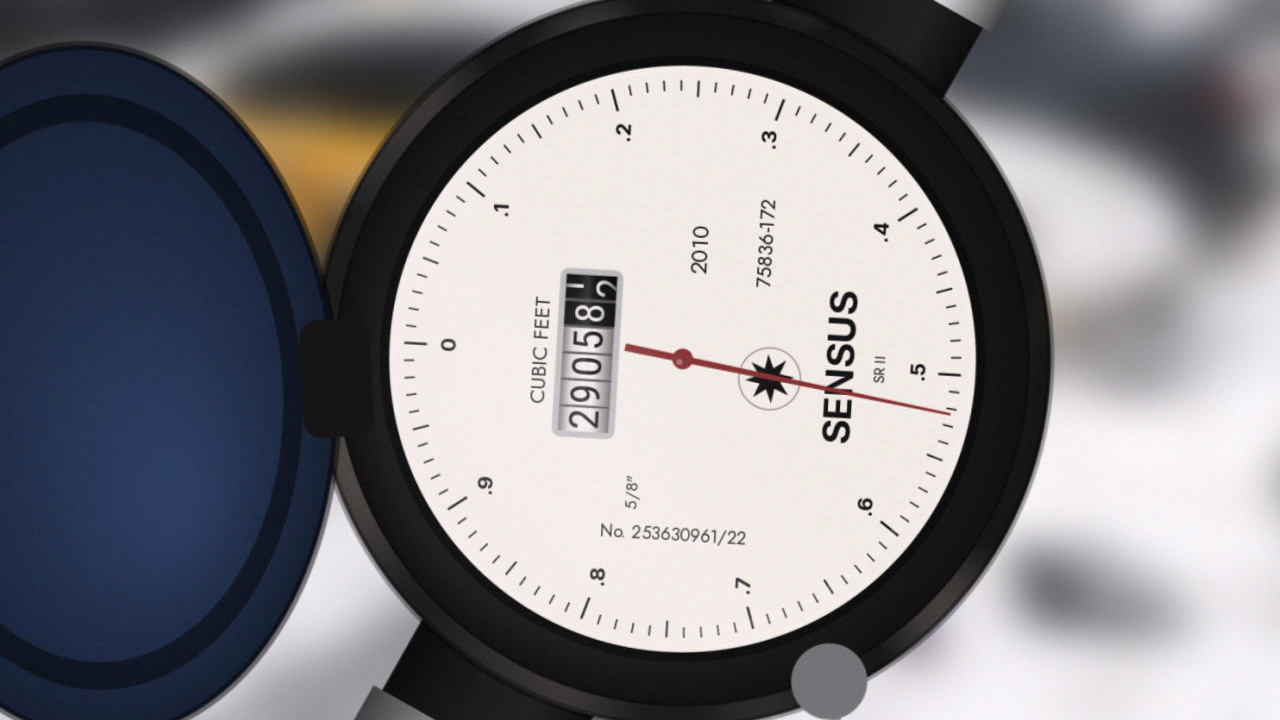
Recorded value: **290581.52** ft³
